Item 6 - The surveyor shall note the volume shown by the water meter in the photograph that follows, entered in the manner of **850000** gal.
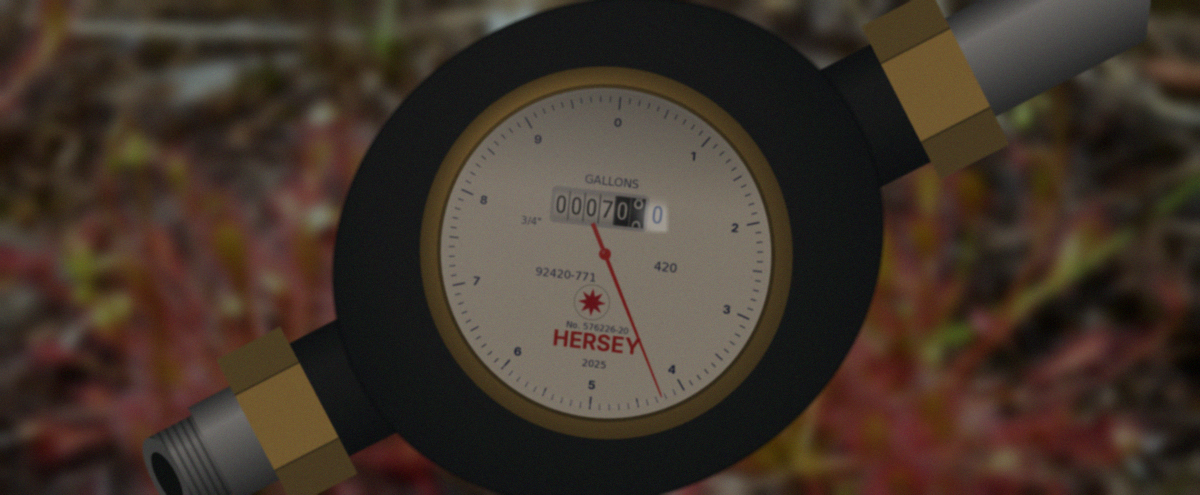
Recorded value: **7084.2** gal
